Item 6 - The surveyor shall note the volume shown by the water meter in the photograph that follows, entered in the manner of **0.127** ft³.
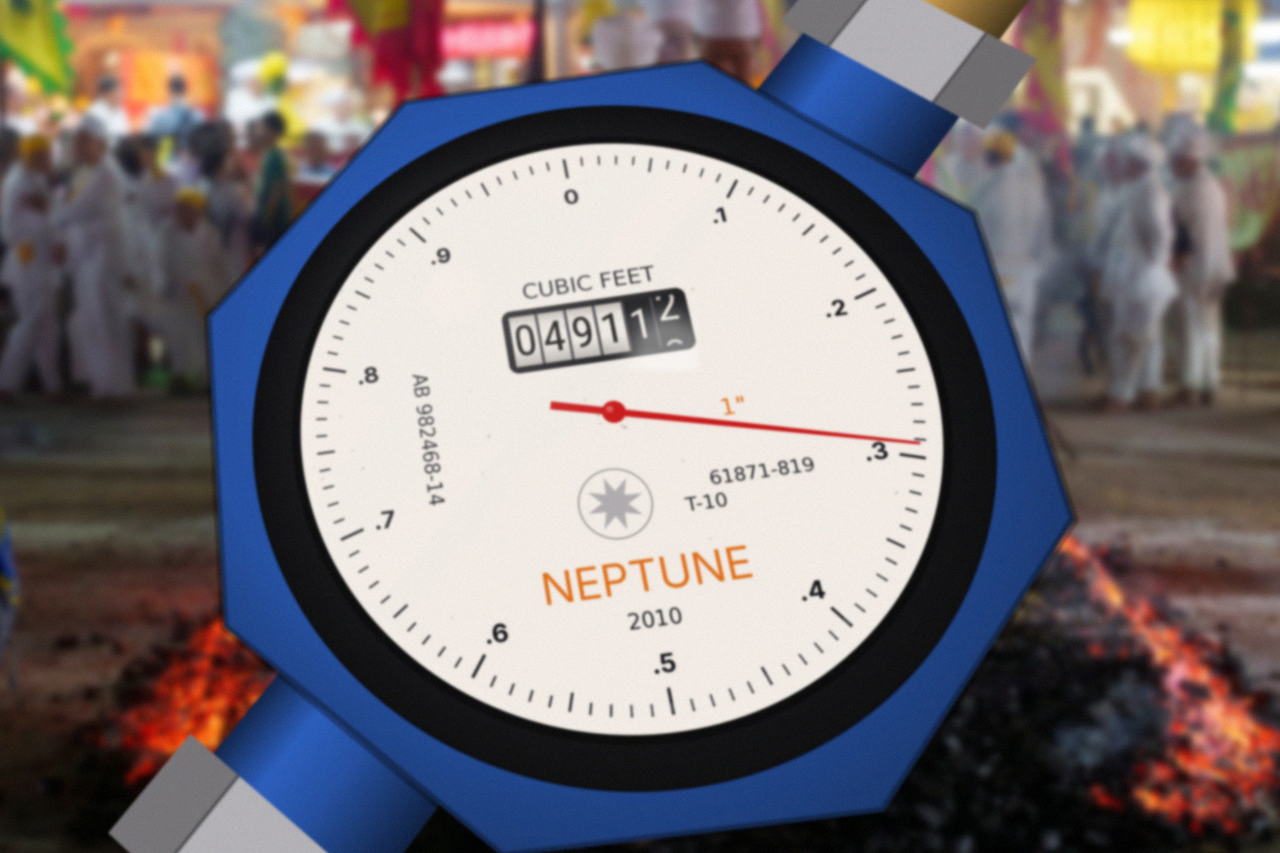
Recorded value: **49112.29** ft³
